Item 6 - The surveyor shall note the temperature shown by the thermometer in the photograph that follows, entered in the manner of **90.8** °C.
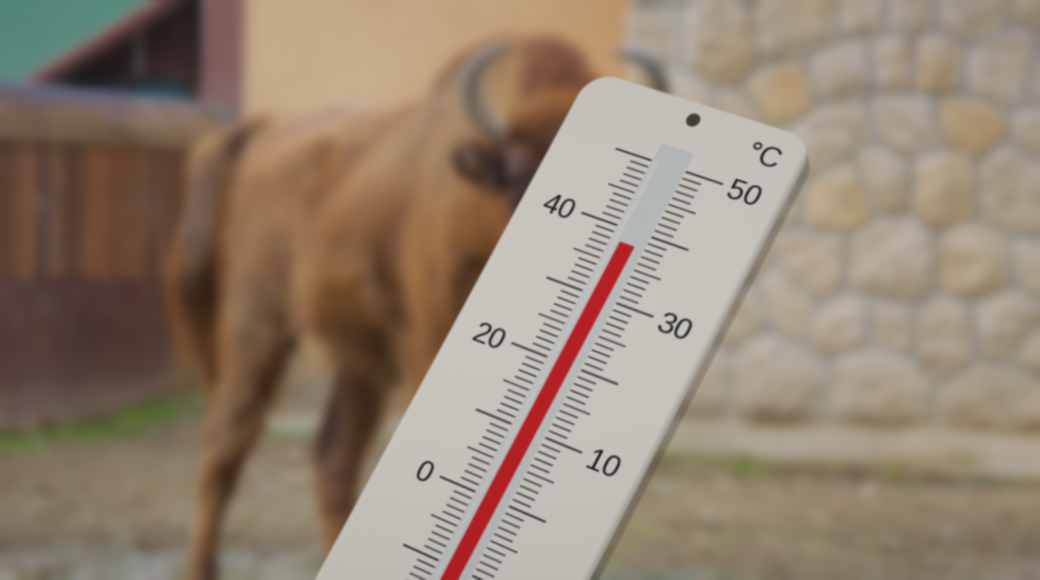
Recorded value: **38** °C
